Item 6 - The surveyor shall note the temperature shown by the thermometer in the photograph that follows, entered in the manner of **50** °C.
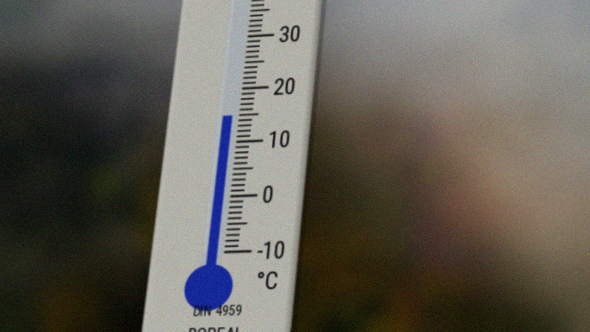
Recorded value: **15** °C
